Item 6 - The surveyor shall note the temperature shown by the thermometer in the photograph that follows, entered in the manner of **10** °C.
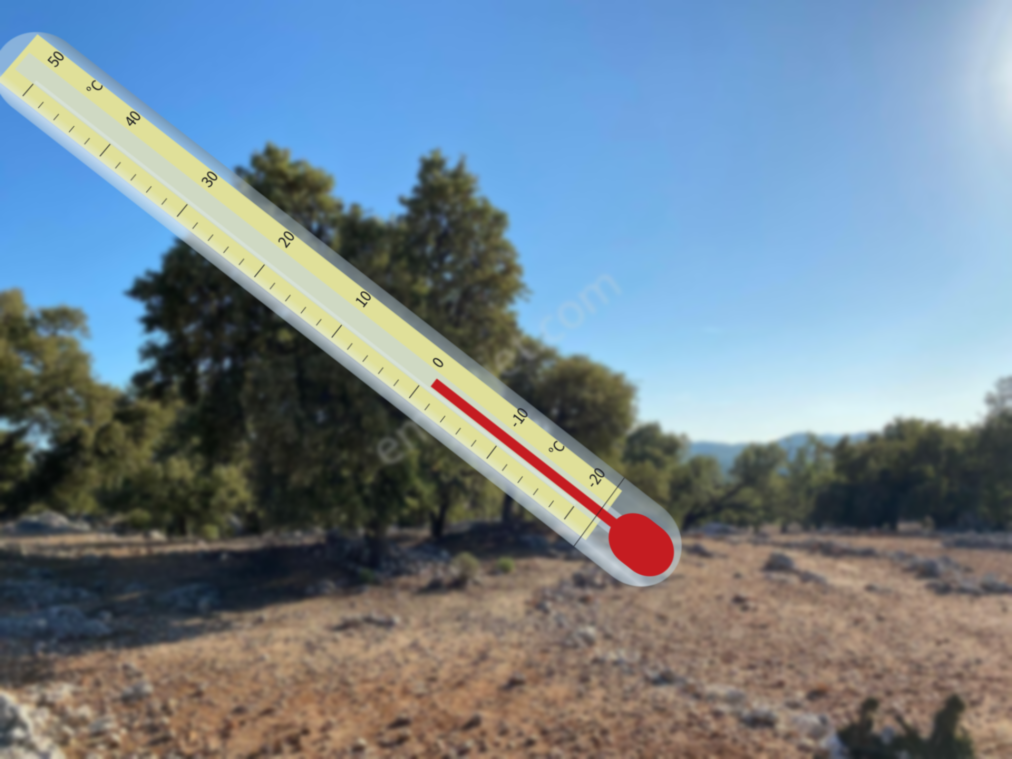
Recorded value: **-1** °C
